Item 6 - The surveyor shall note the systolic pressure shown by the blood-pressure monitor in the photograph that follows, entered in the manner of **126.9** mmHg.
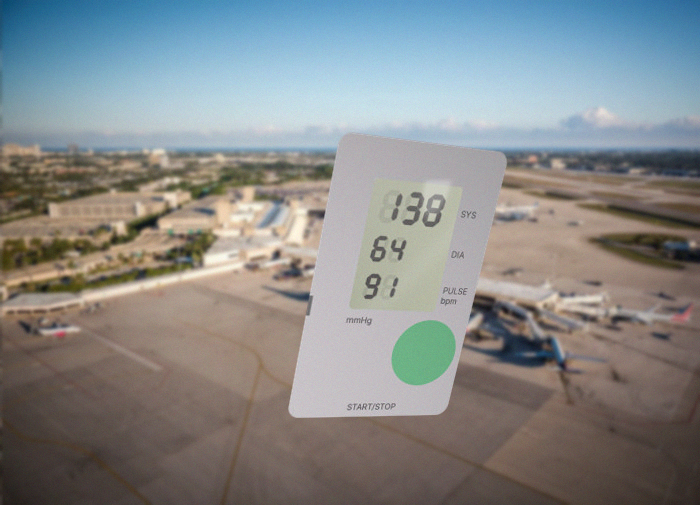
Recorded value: **138** mmHg
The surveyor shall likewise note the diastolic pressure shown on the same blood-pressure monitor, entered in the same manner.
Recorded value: **64** mmHg
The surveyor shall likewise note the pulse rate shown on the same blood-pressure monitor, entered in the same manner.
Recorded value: **91** bpm
